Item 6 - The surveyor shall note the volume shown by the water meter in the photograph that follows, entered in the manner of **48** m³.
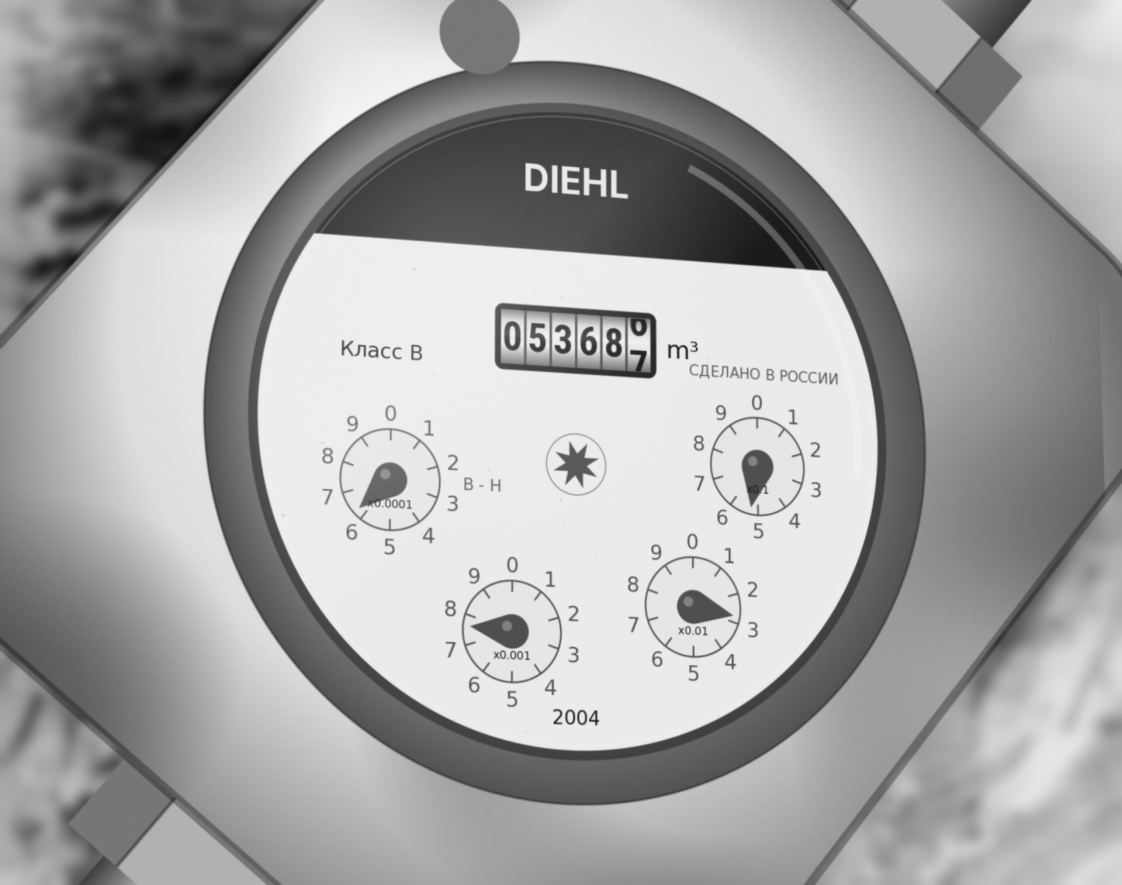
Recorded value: **53686.5276** m³
